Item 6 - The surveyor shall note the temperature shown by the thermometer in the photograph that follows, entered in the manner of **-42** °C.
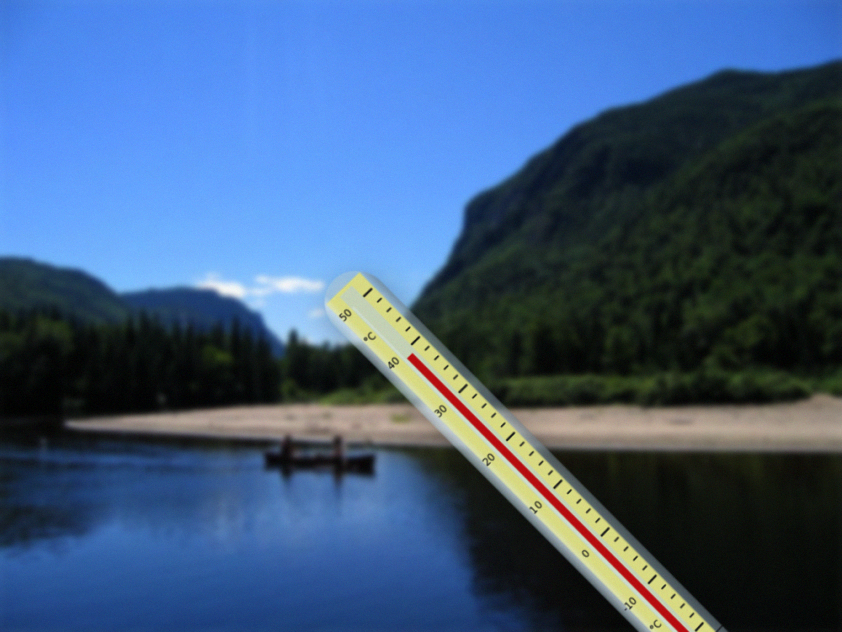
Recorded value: **39** °C
